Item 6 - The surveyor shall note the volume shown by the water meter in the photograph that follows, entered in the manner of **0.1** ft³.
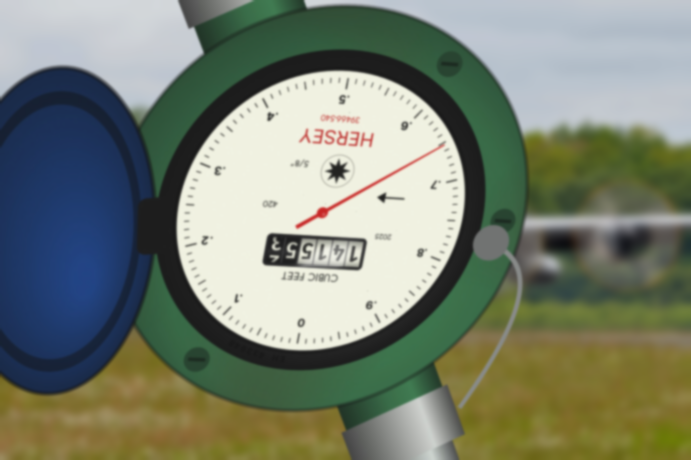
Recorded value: **141552.65** ft³
